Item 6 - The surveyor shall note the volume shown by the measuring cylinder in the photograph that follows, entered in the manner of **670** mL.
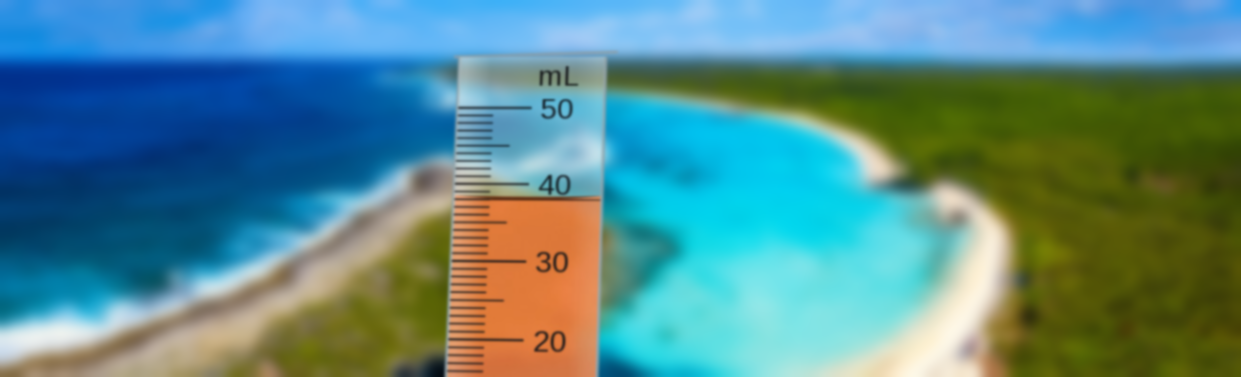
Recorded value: **38** mL
